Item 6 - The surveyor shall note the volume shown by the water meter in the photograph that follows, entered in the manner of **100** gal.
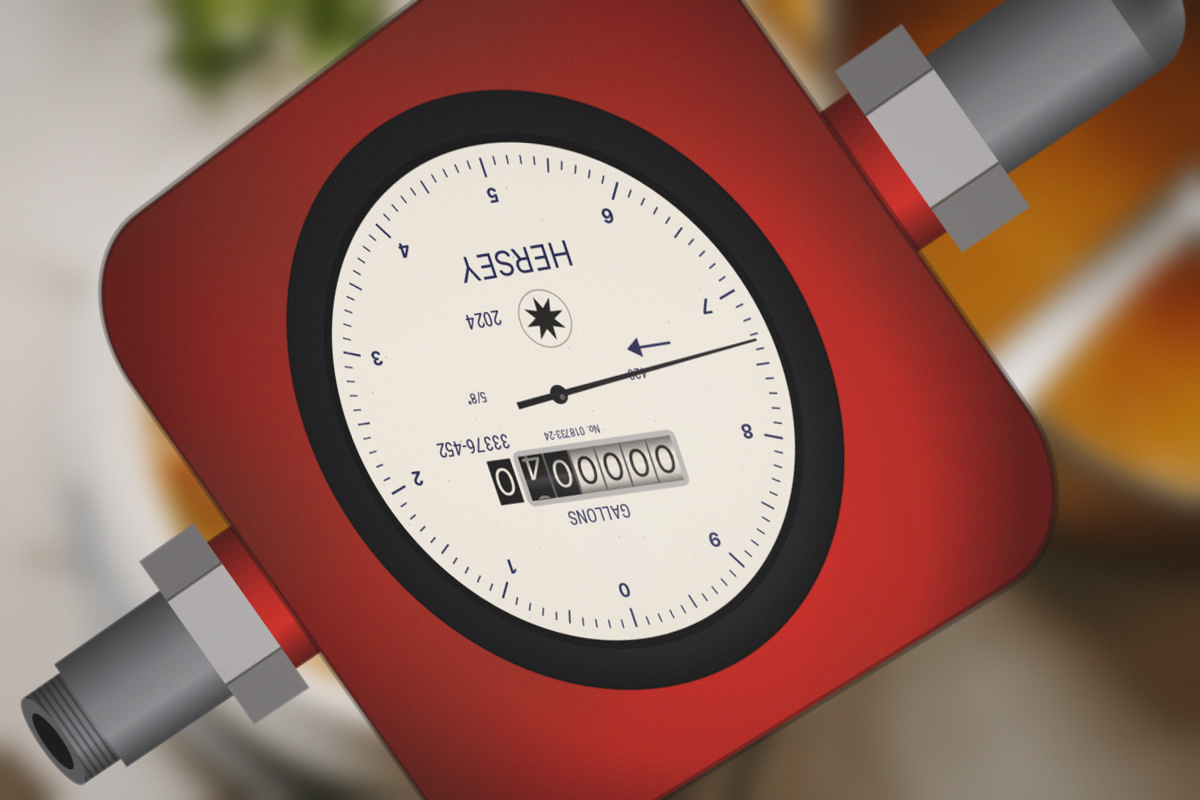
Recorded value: **37.3** gal
